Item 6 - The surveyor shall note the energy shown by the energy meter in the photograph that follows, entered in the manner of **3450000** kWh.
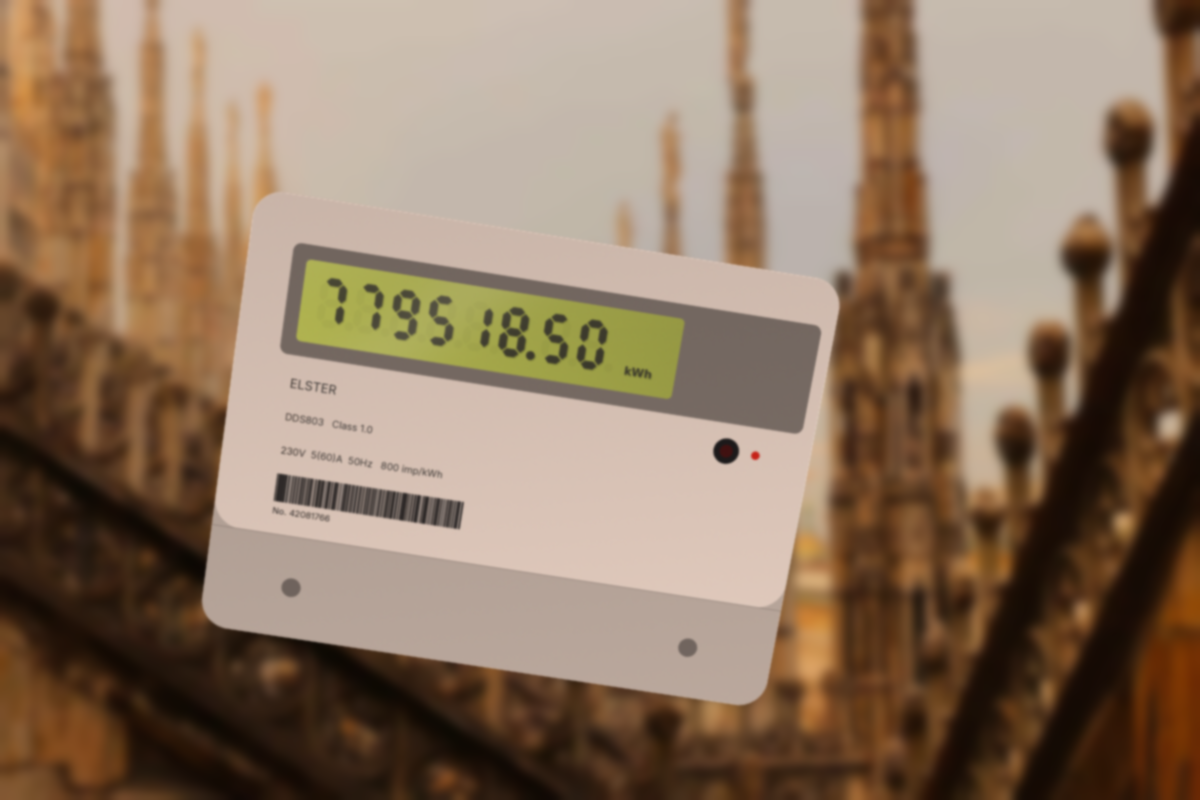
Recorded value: **779518.50** kWh
